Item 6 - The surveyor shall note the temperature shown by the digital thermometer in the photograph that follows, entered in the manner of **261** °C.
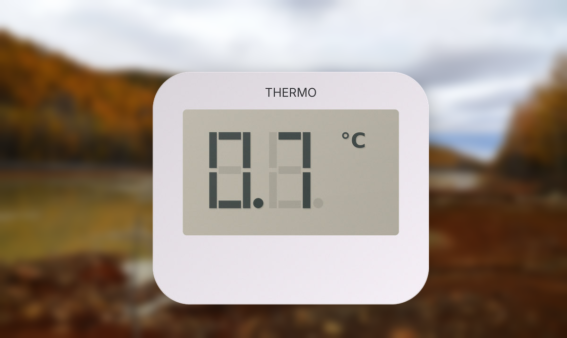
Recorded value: **0.7** °C
